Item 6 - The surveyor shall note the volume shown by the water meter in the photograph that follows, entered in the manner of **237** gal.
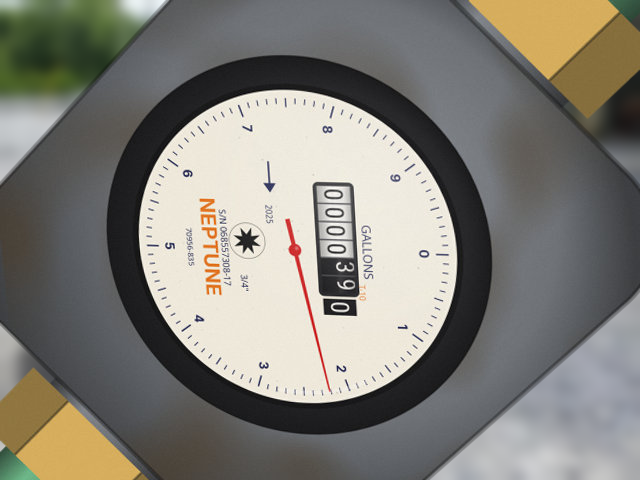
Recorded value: **392.2** gal
